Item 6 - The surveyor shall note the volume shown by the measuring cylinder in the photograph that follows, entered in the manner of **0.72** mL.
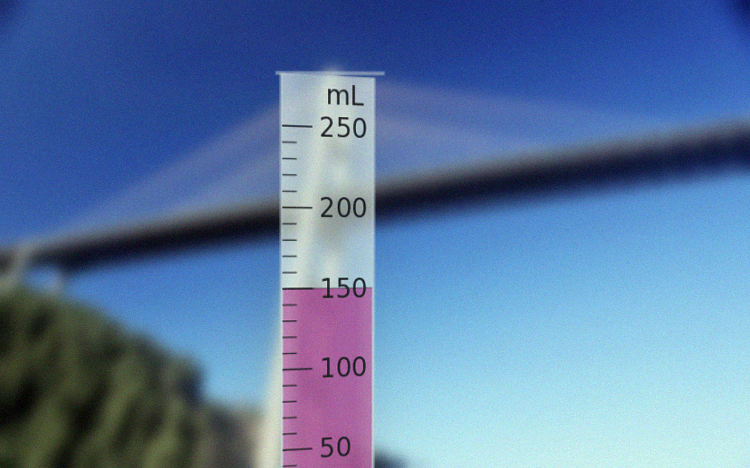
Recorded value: **150** mL
